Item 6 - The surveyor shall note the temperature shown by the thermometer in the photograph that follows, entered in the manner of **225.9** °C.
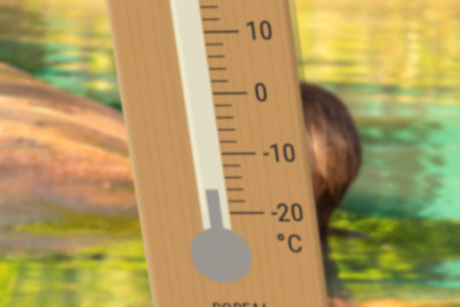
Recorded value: **-16** °C
